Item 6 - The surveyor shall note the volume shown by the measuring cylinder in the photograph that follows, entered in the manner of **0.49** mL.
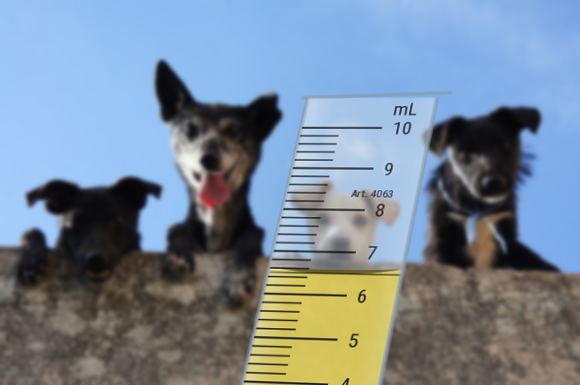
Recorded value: **6.5** mL
